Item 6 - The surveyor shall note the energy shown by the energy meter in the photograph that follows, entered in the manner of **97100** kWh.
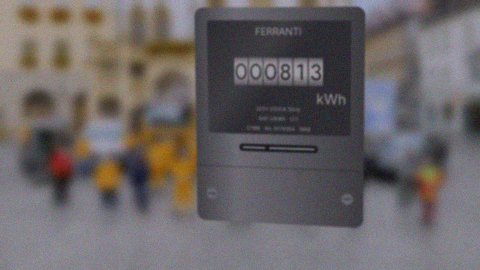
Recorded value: **813** kWh
